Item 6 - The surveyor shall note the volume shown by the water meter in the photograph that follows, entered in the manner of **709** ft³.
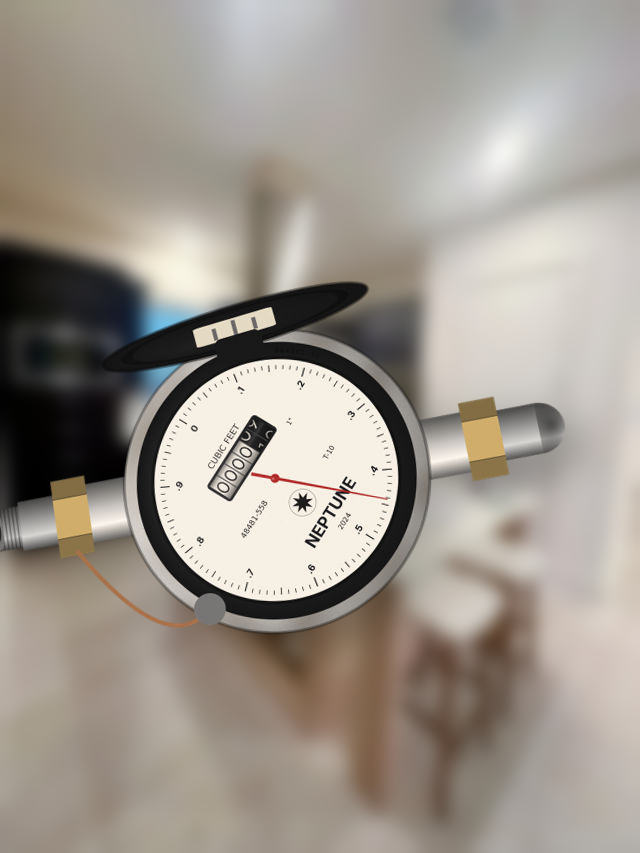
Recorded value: **9.44** ft³
